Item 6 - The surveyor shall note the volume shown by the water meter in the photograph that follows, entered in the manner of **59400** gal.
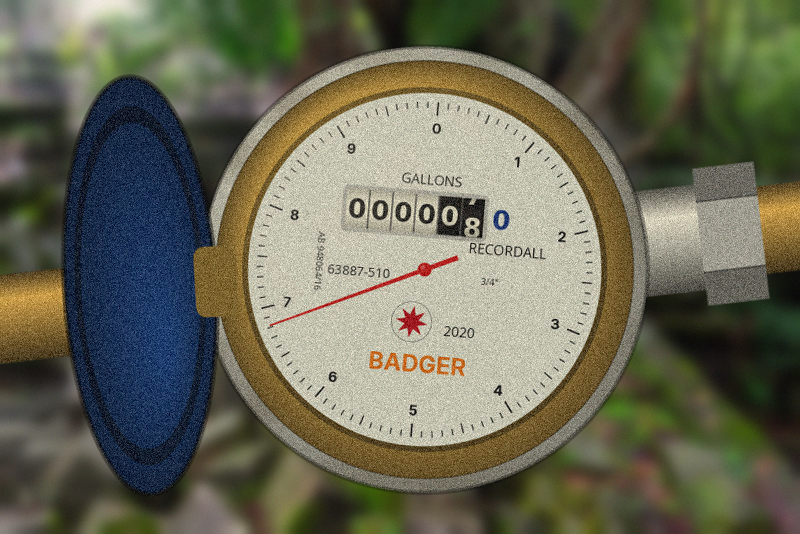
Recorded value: **76.8** gal
